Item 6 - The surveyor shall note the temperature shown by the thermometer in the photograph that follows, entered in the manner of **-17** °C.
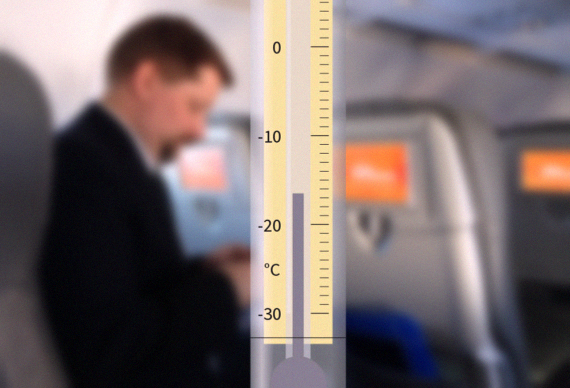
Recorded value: **-16.5** °C
